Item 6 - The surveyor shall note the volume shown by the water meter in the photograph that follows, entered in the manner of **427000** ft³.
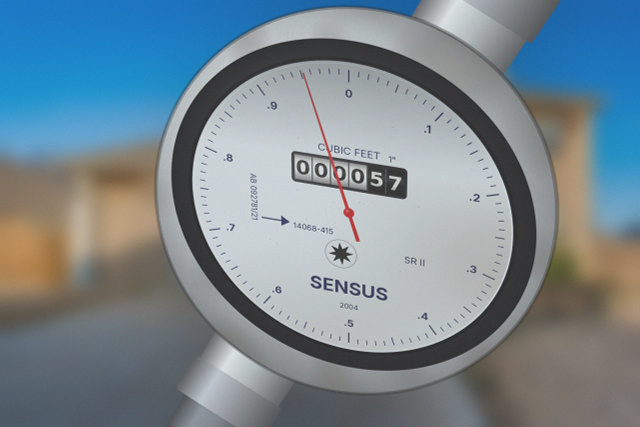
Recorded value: **56.95** ft³
